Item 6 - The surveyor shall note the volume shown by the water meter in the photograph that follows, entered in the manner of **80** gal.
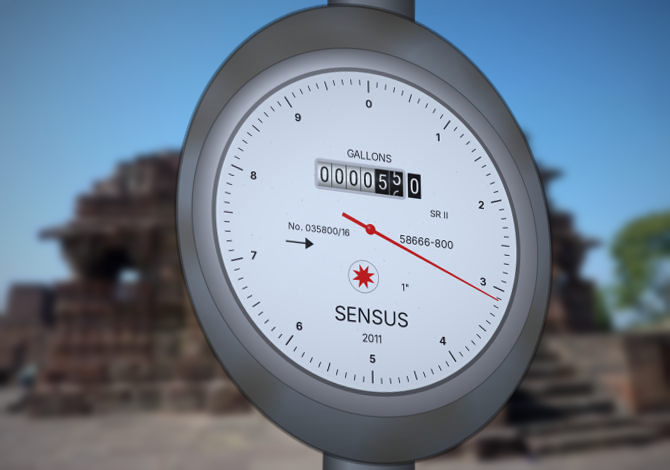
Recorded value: **553.1** gal
